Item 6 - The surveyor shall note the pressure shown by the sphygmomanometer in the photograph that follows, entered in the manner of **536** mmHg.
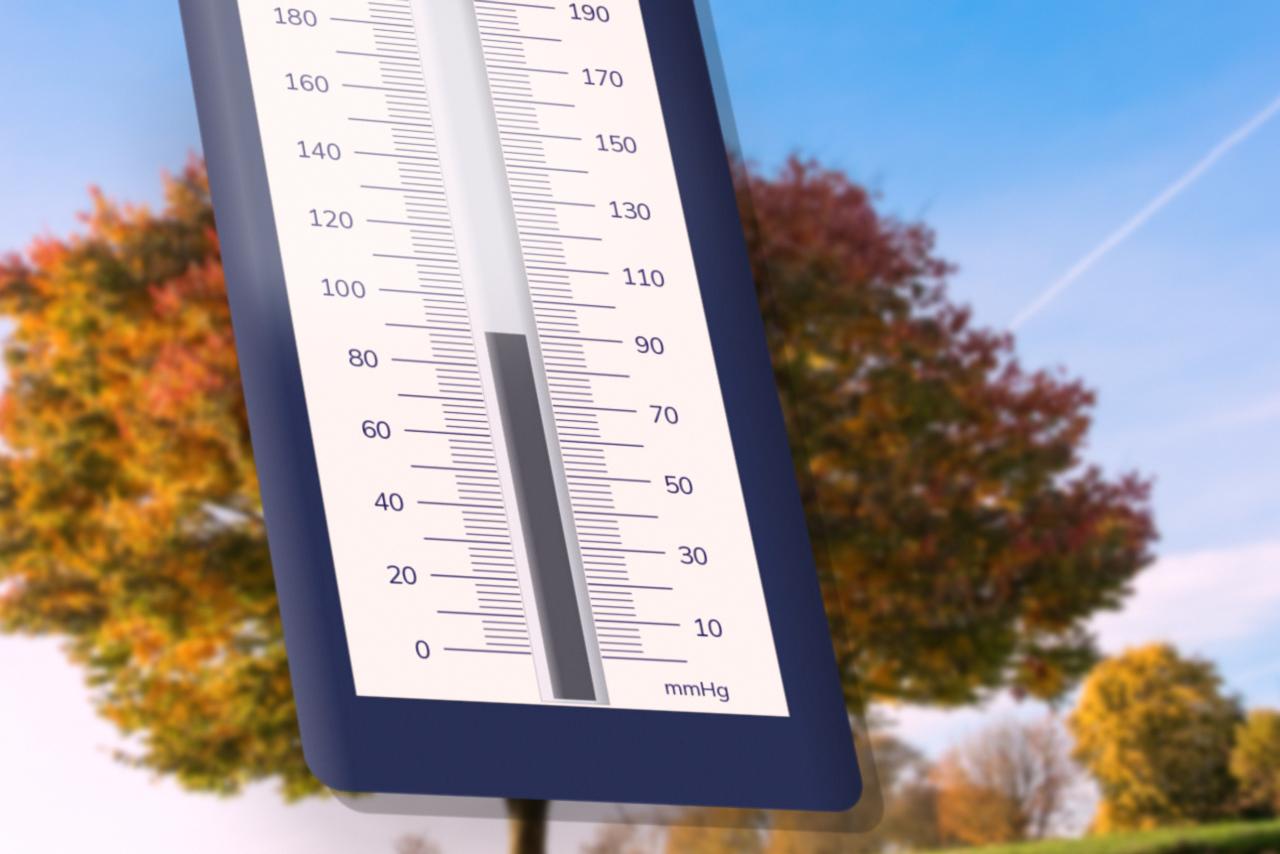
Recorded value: **90** mmHg
